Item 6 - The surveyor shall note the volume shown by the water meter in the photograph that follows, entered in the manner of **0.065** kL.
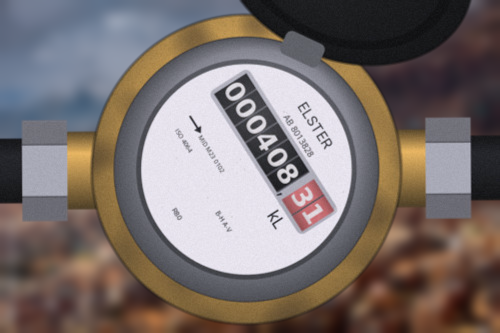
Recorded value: **408.31** kL
